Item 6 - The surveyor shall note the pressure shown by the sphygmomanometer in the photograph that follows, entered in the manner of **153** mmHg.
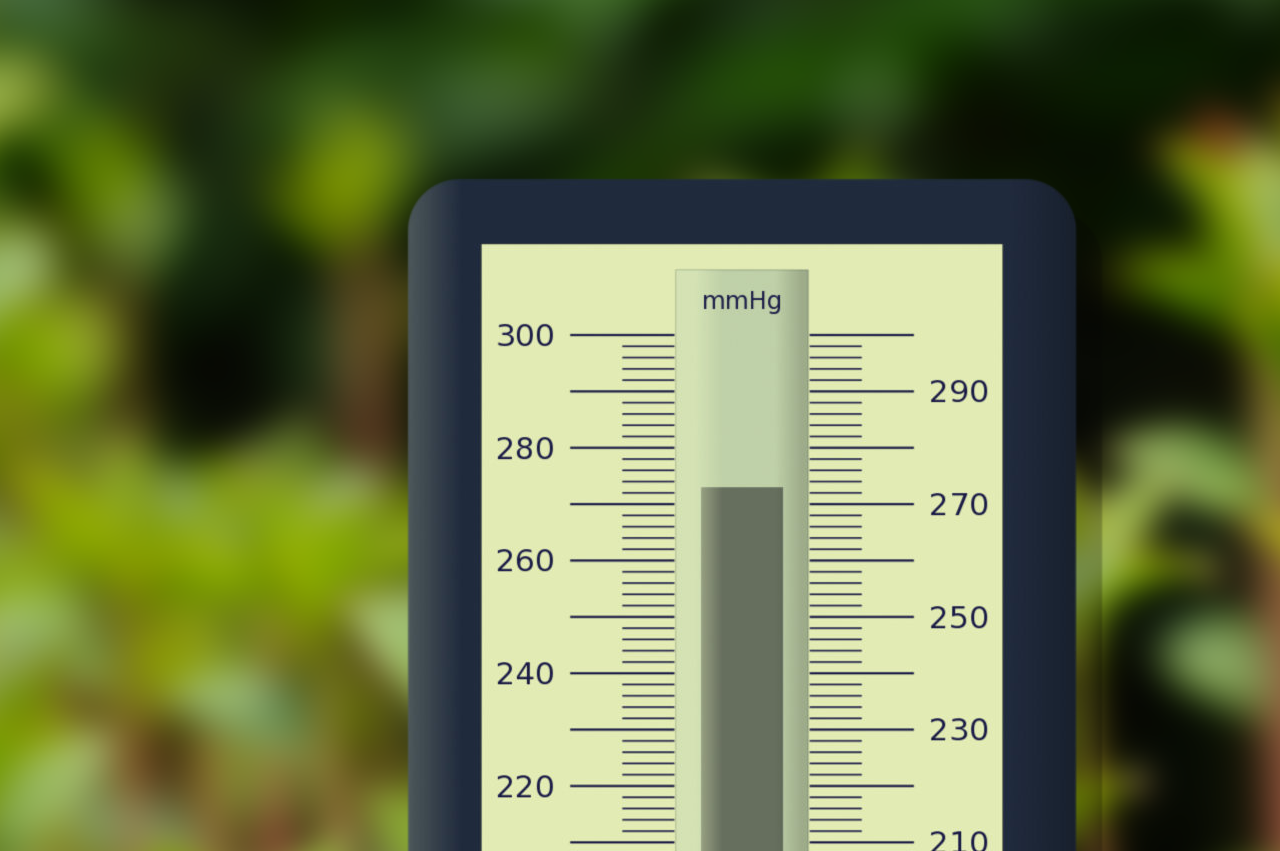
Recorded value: **273** mmHg
